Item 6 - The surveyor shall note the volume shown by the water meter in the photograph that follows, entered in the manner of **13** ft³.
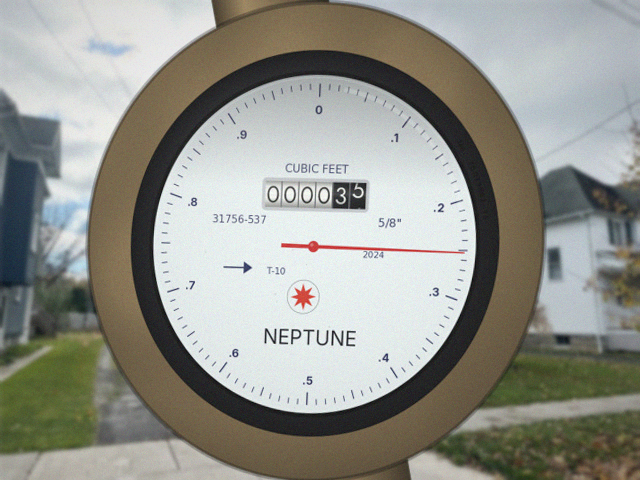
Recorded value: **35.25** ft³
